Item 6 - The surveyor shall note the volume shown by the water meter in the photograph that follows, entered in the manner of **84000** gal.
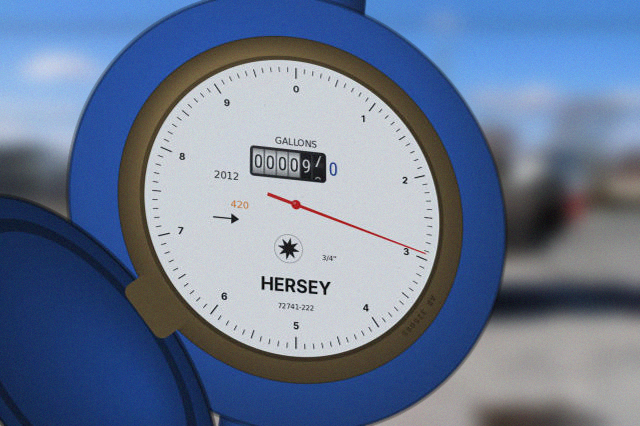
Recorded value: **972.9** gal
